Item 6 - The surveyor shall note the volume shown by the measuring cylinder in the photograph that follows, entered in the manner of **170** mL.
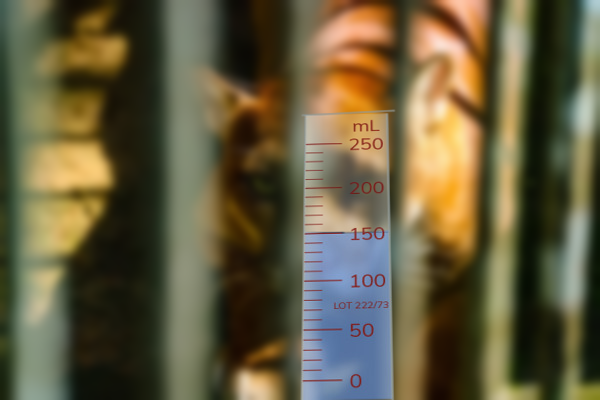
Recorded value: **150** mL
